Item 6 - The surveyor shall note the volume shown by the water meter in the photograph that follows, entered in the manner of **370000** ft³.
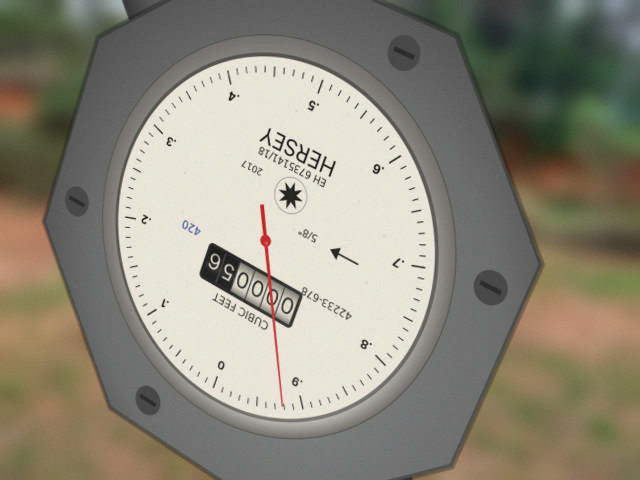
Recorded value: **55.92** ft³
